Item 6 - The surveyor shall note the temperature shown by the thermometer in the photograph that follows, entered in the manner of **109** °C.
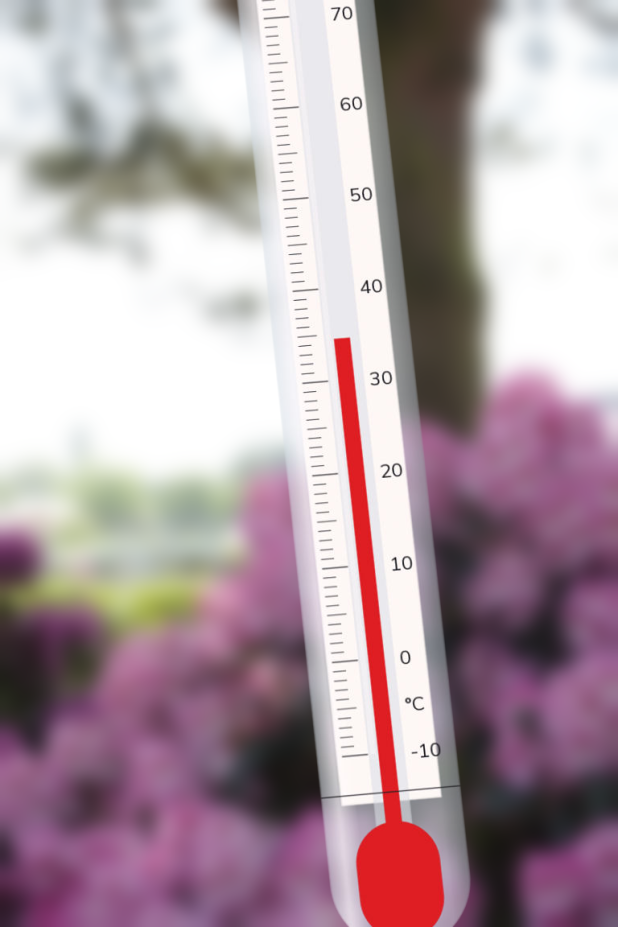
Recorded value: **34.5** °C
